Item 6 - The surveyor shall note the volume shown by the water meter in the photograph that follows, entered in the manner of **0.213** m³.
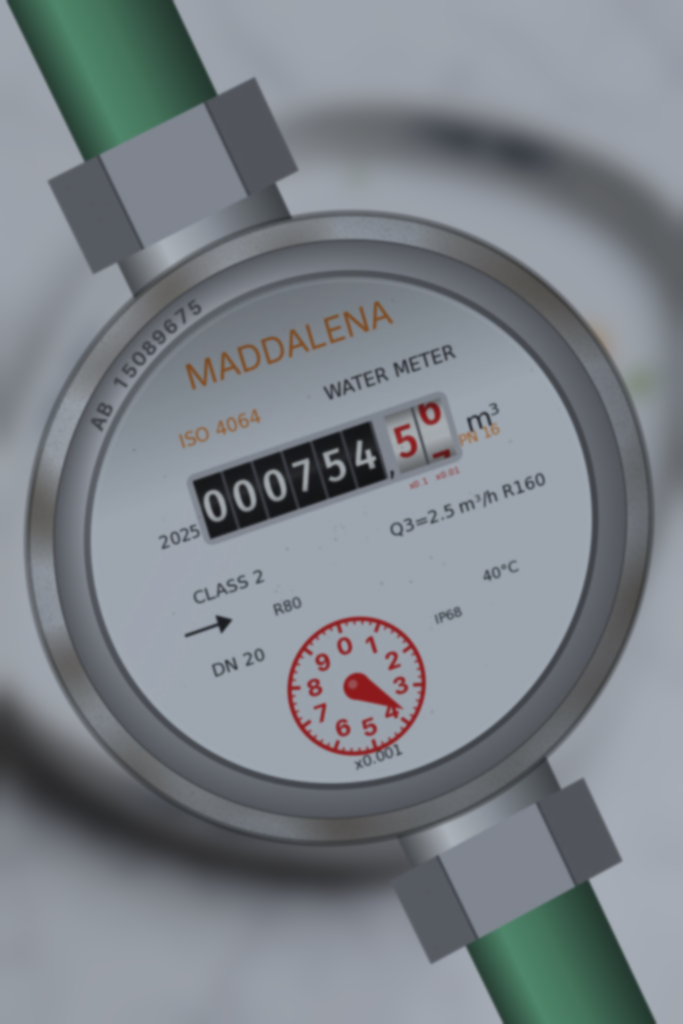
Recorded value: **754.563** m³
